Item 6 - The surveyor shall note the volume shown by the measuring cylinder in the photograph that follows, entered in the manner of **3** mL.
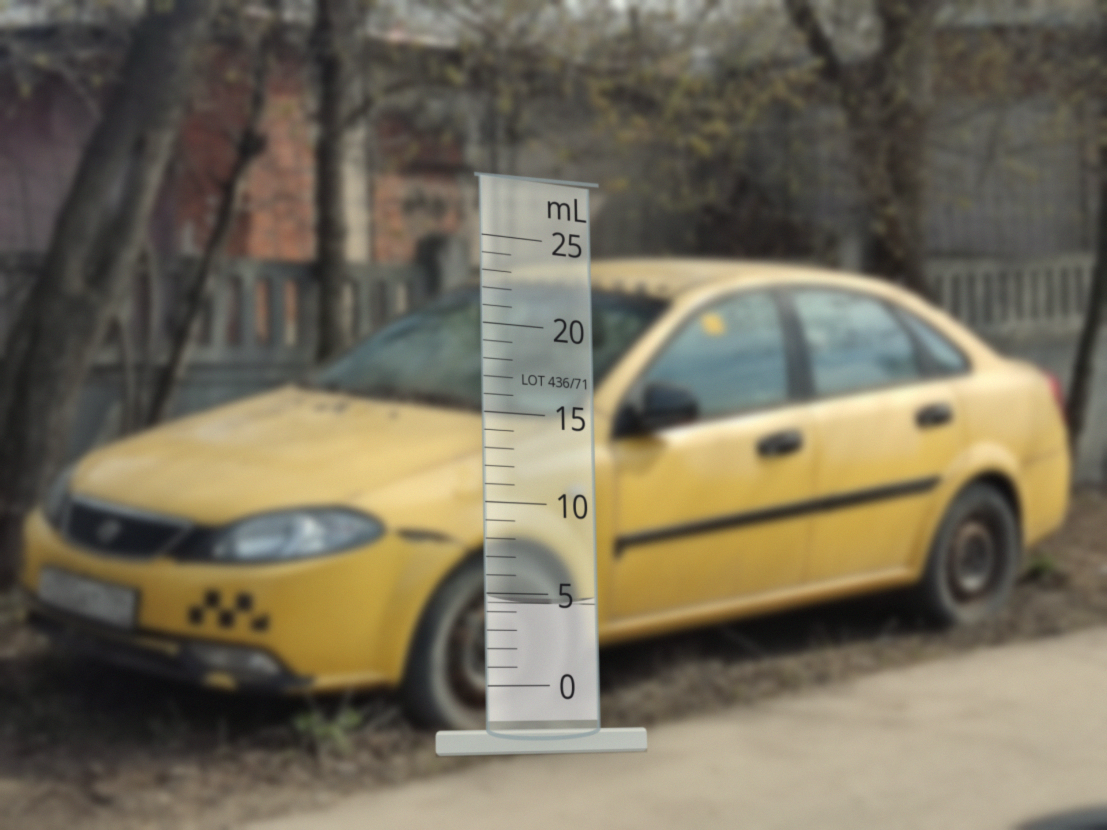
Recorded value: **4.5** mL
